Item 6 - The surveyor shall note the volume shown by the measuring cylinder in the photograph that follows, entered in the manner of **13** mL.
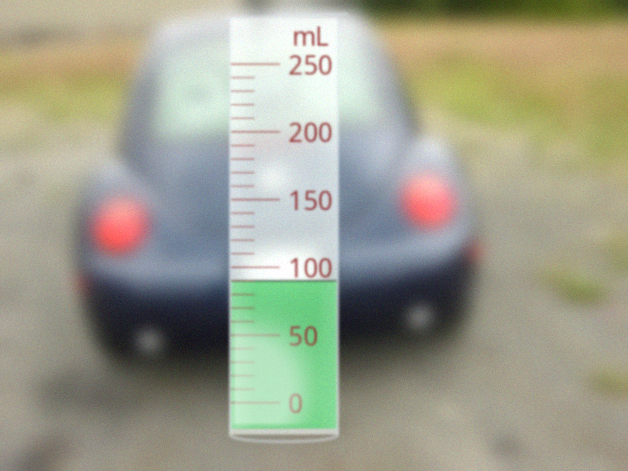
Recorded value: **90** mL
